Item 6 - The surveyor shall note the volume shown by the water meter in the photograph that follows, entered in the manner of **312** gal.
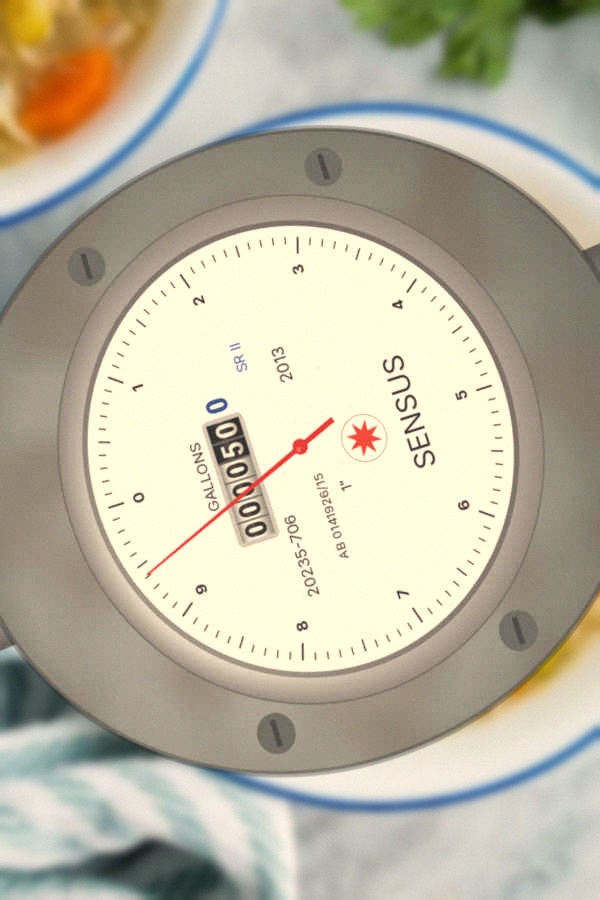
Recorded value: **499.4** gal
